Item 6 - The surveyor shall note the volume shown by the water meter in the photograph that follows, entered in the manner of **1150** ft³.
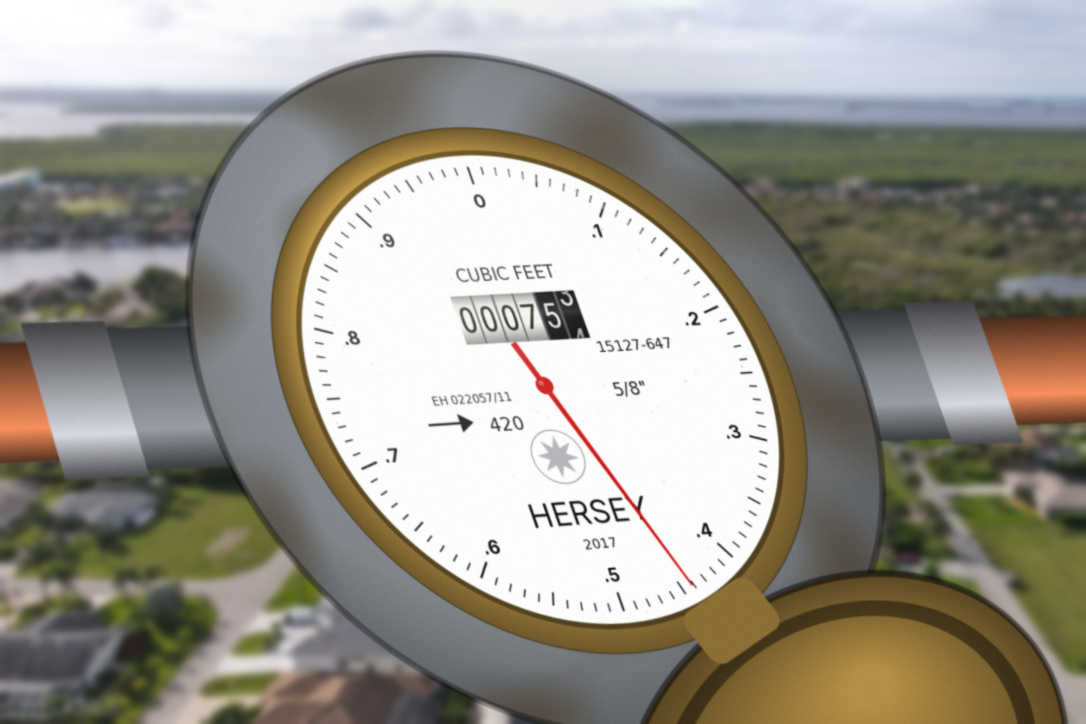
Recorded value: **753.44** ft³
